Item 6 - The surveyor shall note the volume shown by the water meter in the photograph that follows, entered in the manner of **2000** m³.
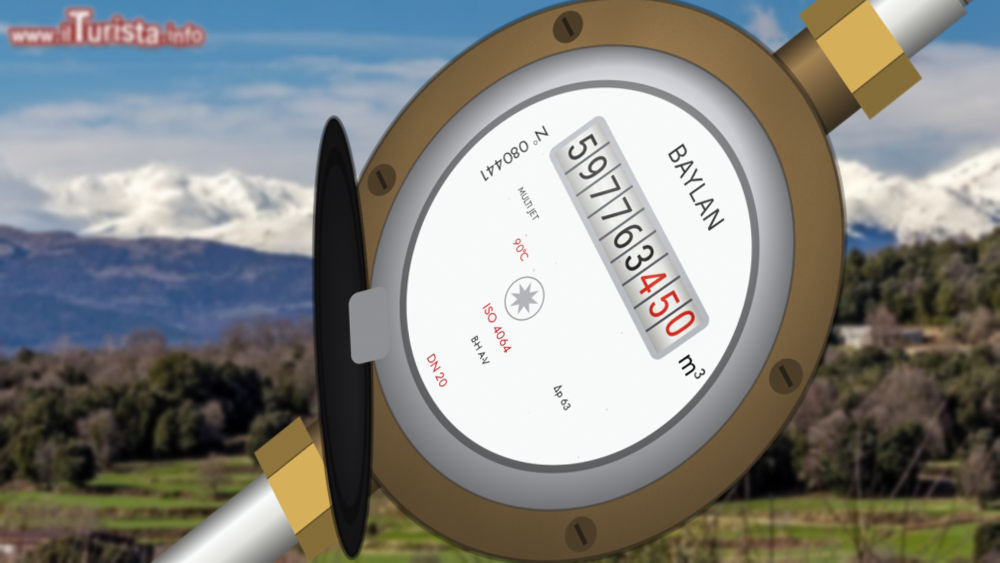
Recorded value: **597763.450** m³
